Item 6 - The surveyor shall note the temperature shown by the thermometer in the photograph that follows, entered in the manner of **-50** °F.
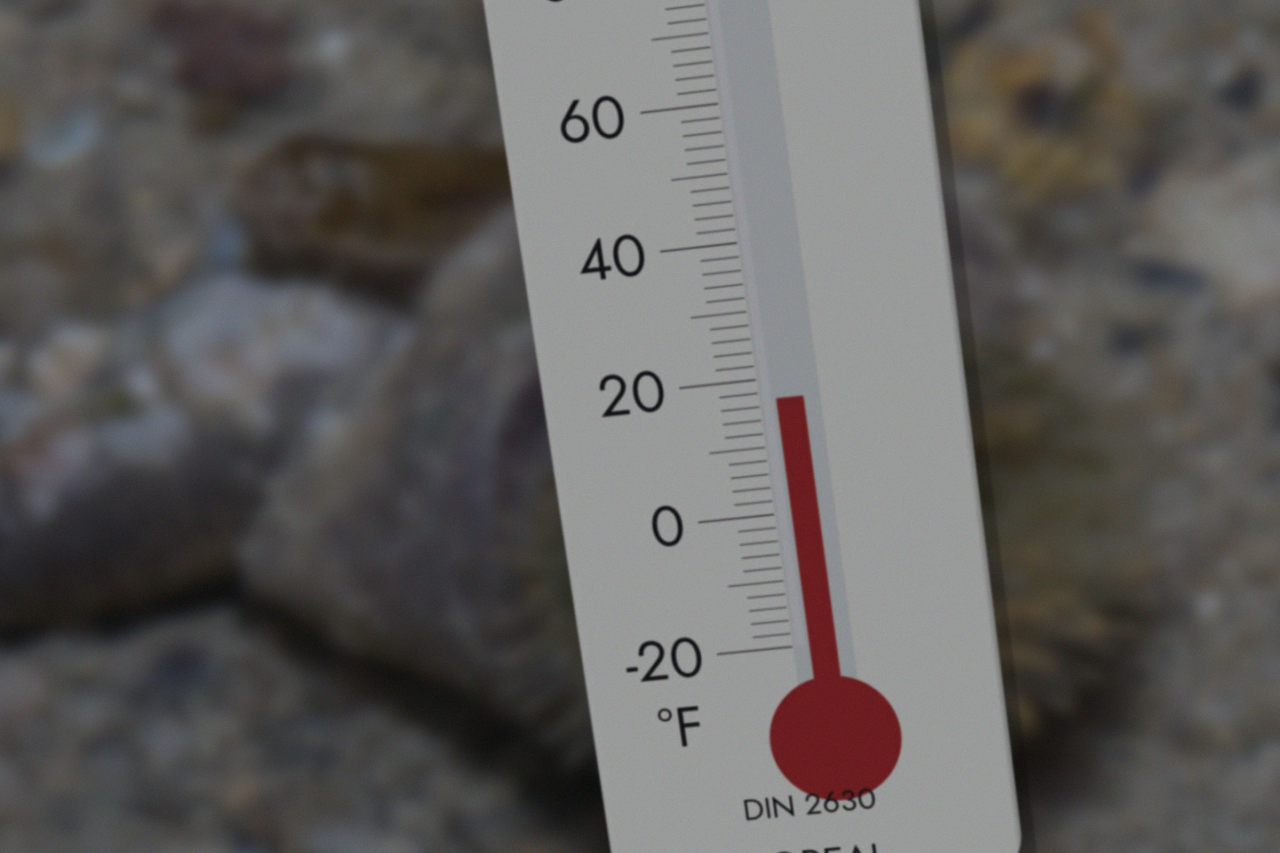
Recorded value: **17** °F
